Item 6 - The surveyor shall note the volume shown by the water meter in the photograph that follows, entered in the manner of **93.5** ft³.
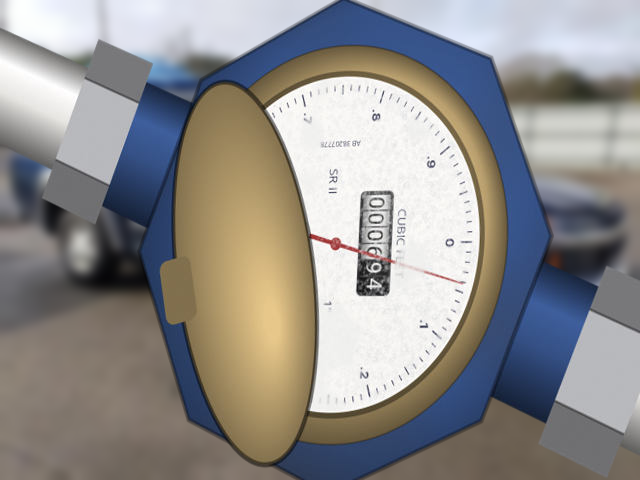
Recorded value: **694.04** ft³
